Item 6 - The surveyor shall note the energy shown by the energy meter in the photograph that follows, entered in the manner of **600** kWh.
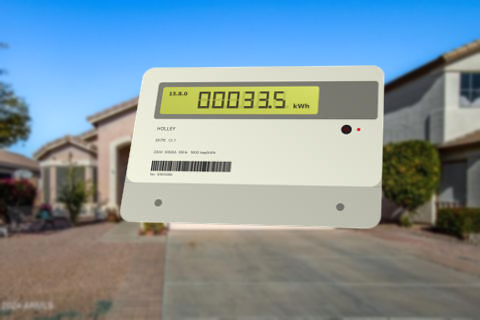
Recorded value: **33.5** kWh
